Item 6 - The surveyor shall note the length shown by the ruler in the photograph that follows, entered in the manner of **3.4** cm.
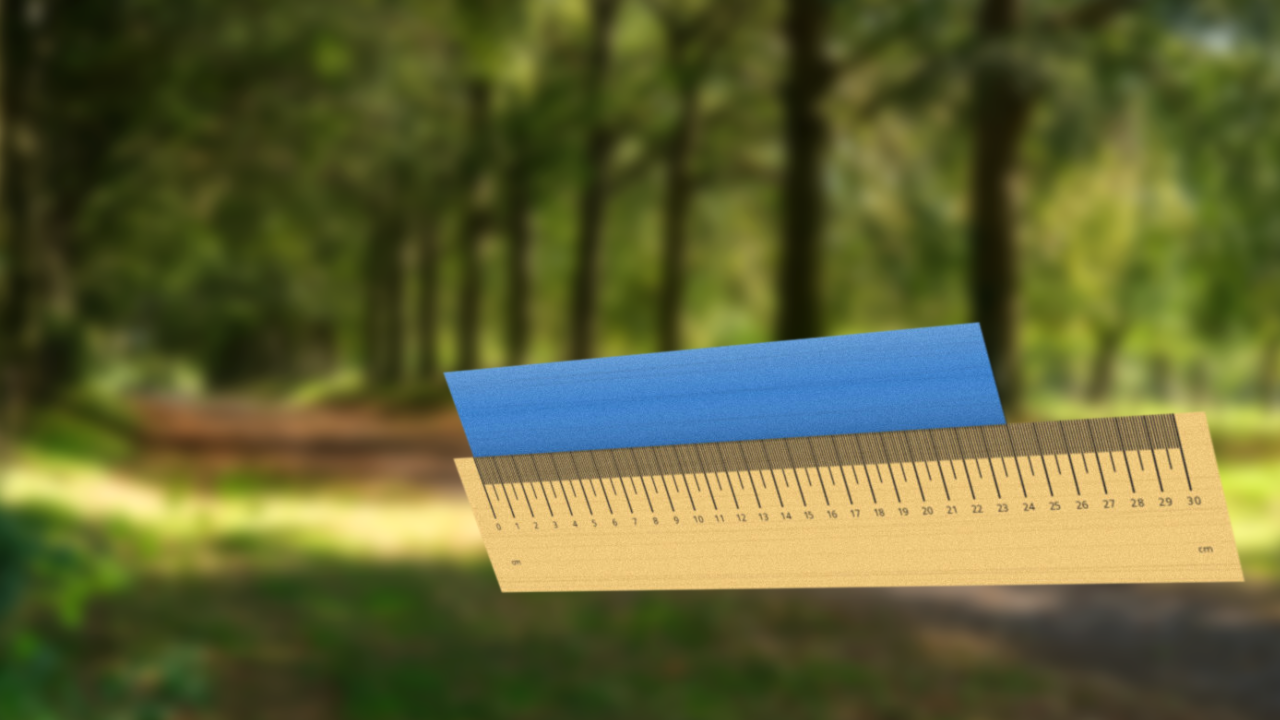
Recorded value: **24** cm
